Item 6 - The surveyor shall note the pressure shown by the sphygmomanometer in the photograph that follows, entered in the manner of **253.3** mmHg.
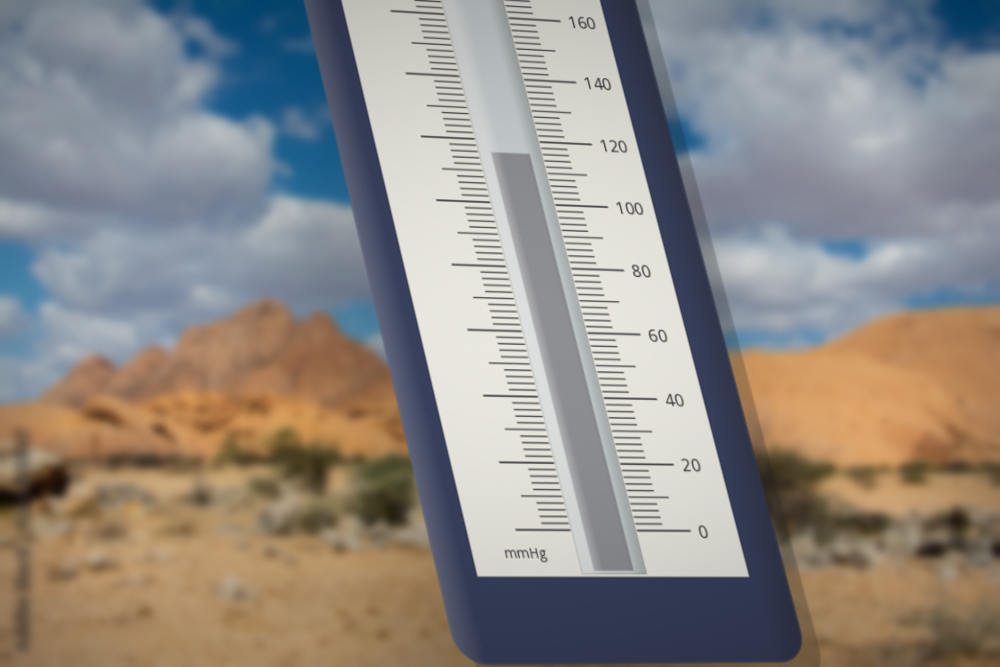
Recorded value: **116** mmHg
